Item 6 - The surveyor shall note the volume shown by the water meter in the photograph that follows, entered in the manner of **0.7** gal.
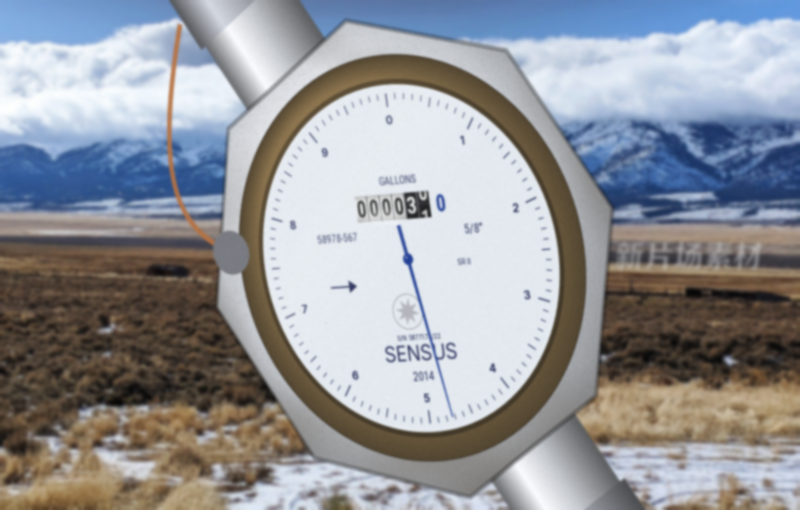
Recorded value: **304.7** gal
